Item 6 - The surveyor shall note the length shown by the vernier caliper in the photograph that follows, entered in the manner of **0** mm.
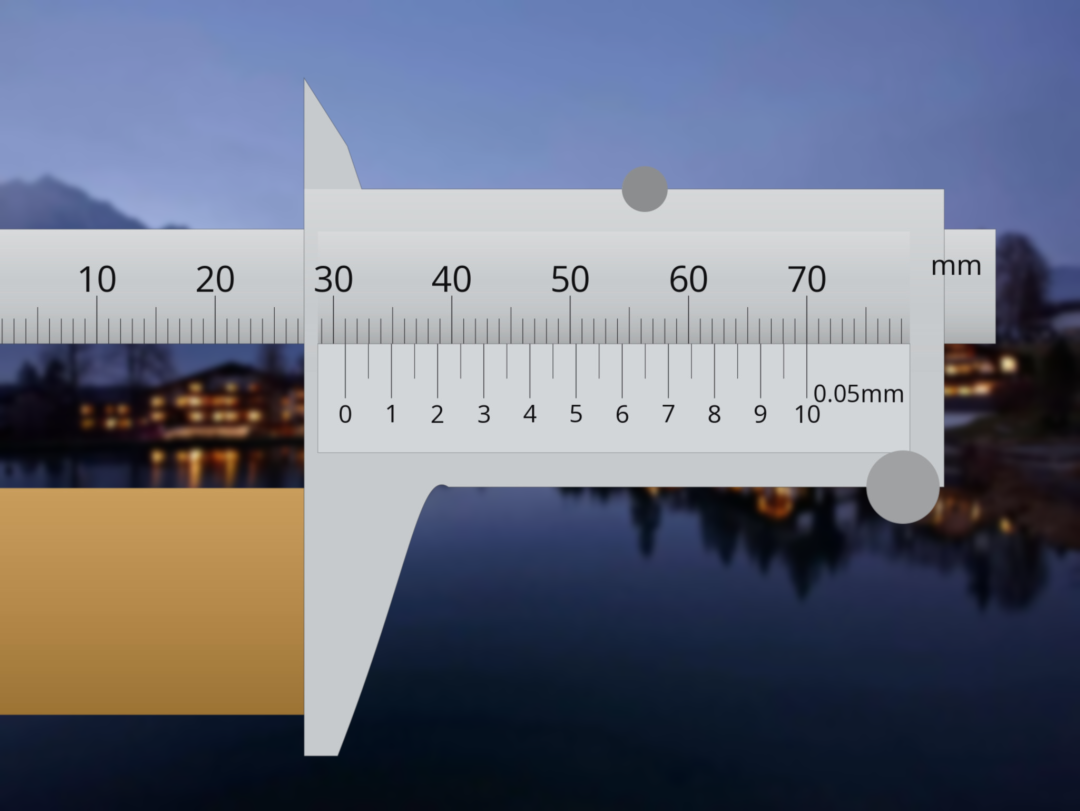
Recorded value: **31.0** mm
